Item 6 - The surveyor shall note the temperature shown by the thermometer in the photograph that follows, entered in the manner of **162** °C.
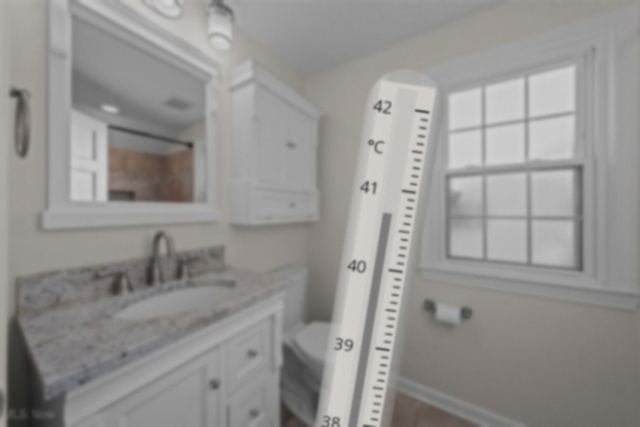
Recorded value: **40.7** °C
